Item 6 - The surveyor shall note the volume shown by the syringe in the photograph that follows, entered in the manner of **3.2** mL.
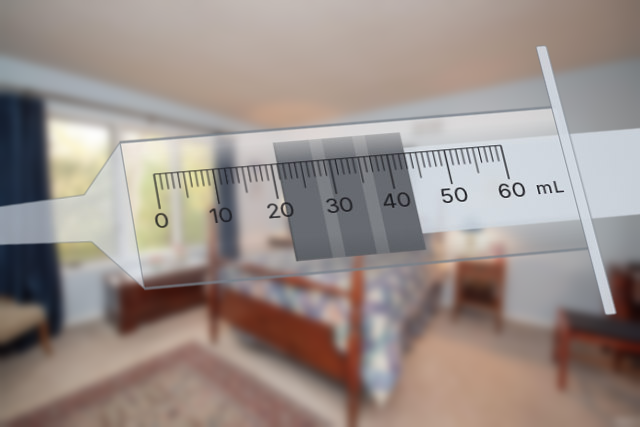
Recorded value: **21** mL
